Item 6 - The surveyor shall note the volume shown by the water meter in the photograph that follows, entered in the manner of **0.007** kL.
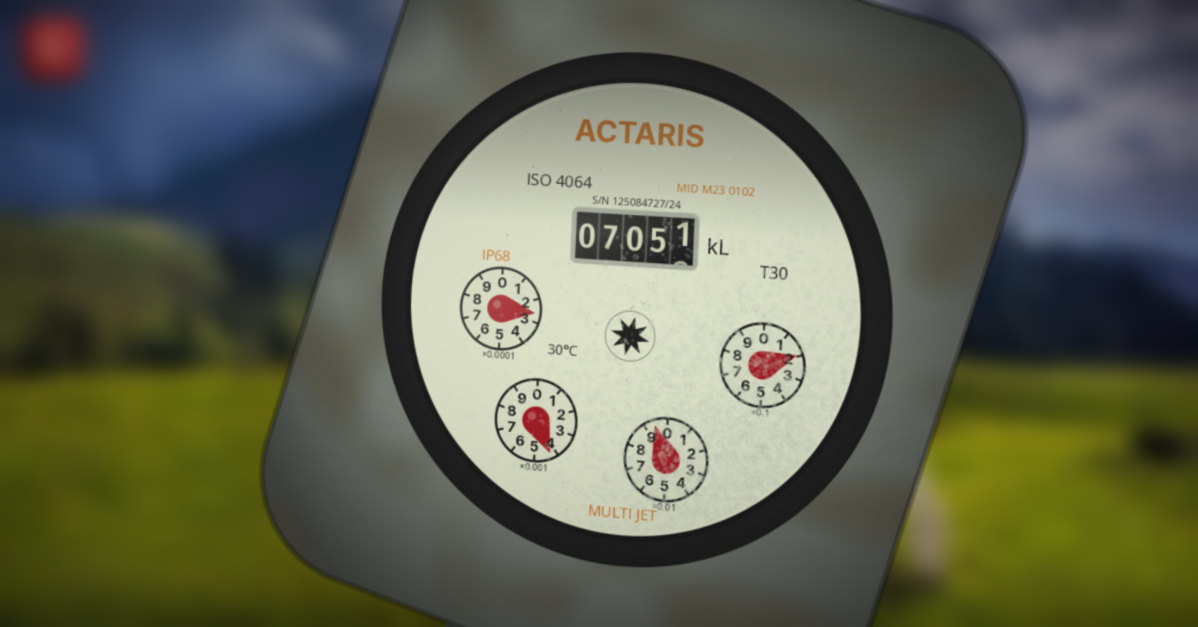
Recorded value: **7051.1942** kL
